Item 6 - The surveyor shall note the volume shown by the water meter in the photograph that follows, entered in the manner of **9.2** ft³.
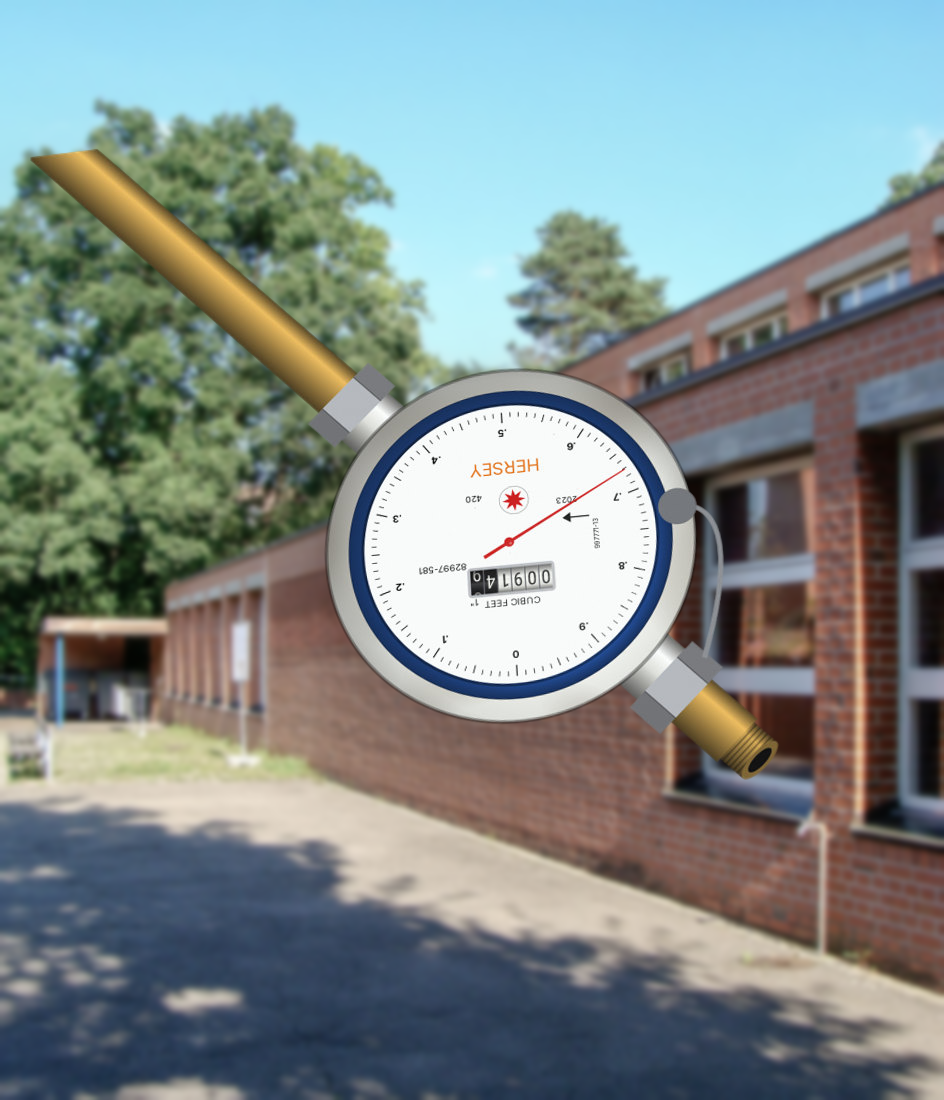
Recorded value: **9148.67** ft³
